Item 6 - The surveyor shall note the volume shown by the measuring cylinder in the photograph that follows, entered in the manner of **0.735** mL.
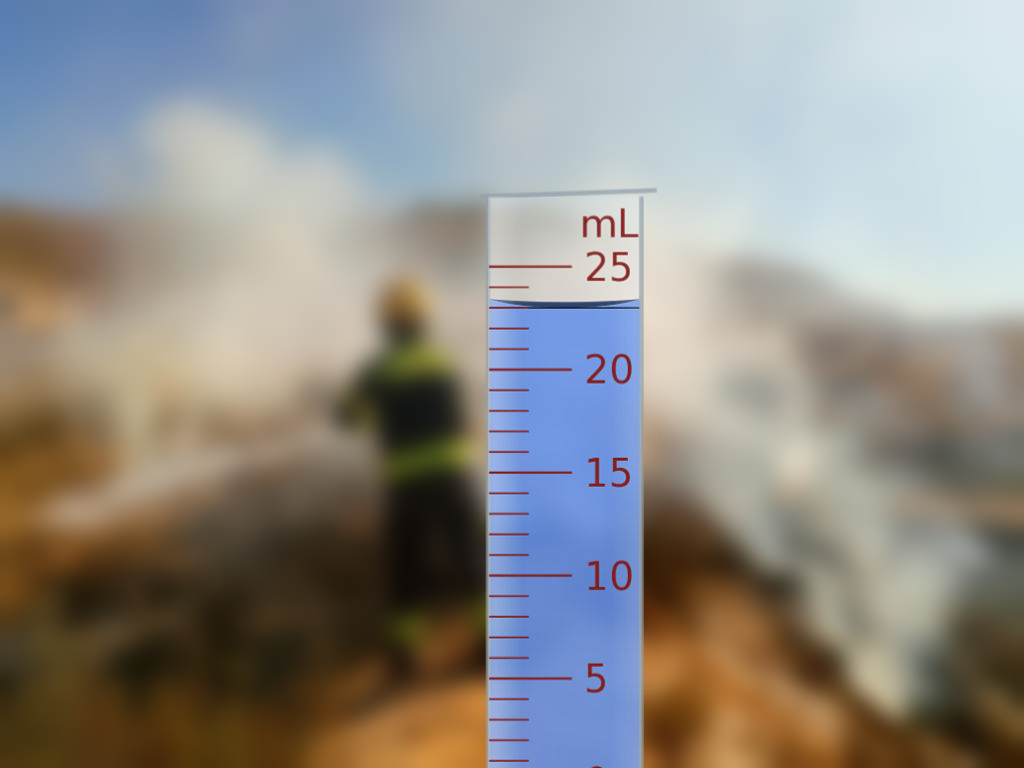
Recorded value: **23** mL
